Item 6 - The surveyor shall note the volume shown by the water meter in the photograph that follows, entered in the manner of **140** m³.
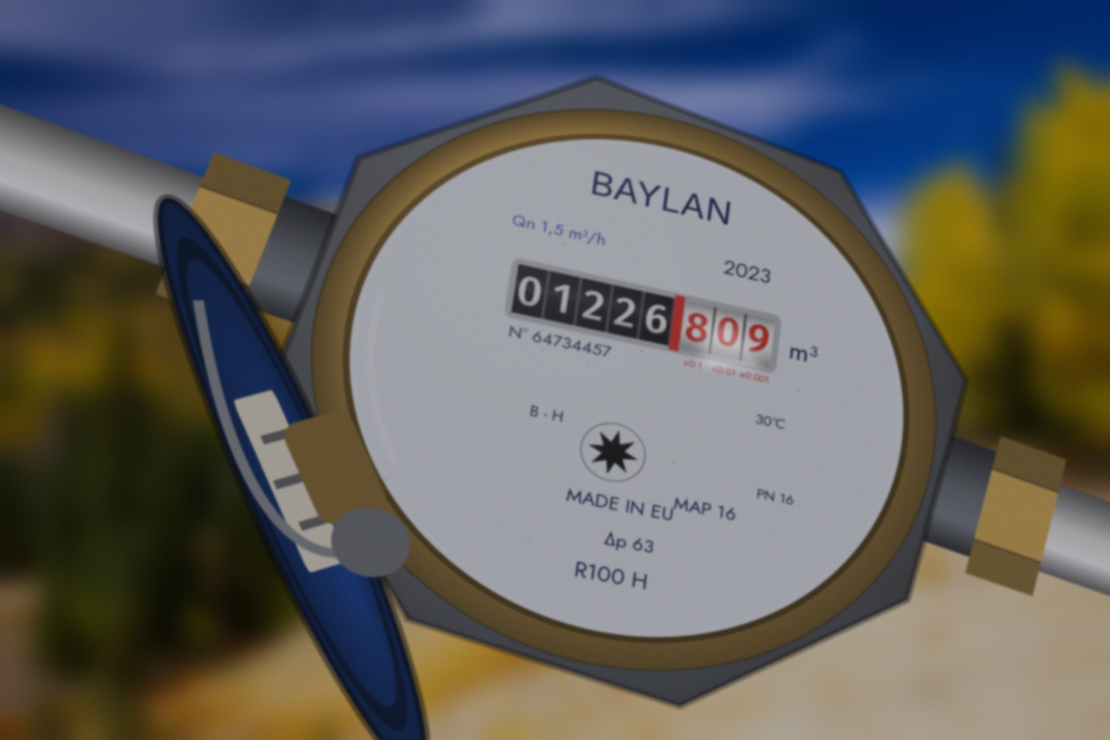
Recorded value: **1226.809** m³
